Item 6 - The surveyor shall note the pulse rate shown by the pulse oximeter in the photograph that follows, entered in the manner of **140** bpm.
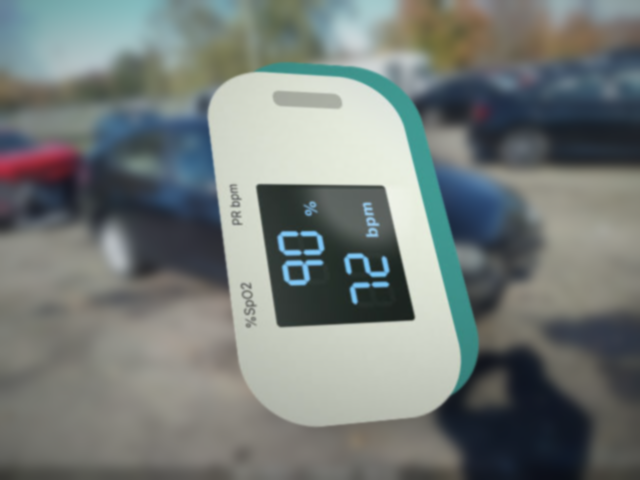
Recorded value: **72** bpm
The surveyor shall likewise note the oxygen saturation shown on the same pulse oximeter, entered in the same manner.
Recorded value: **90** %
